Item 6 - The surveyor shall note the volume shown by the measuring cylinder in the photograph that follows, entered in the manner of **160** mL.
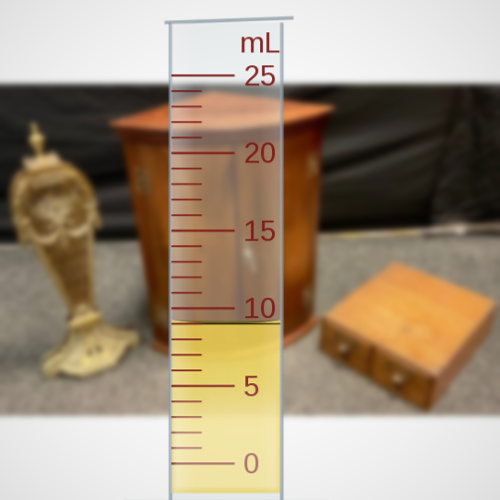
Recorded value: **9** mL
